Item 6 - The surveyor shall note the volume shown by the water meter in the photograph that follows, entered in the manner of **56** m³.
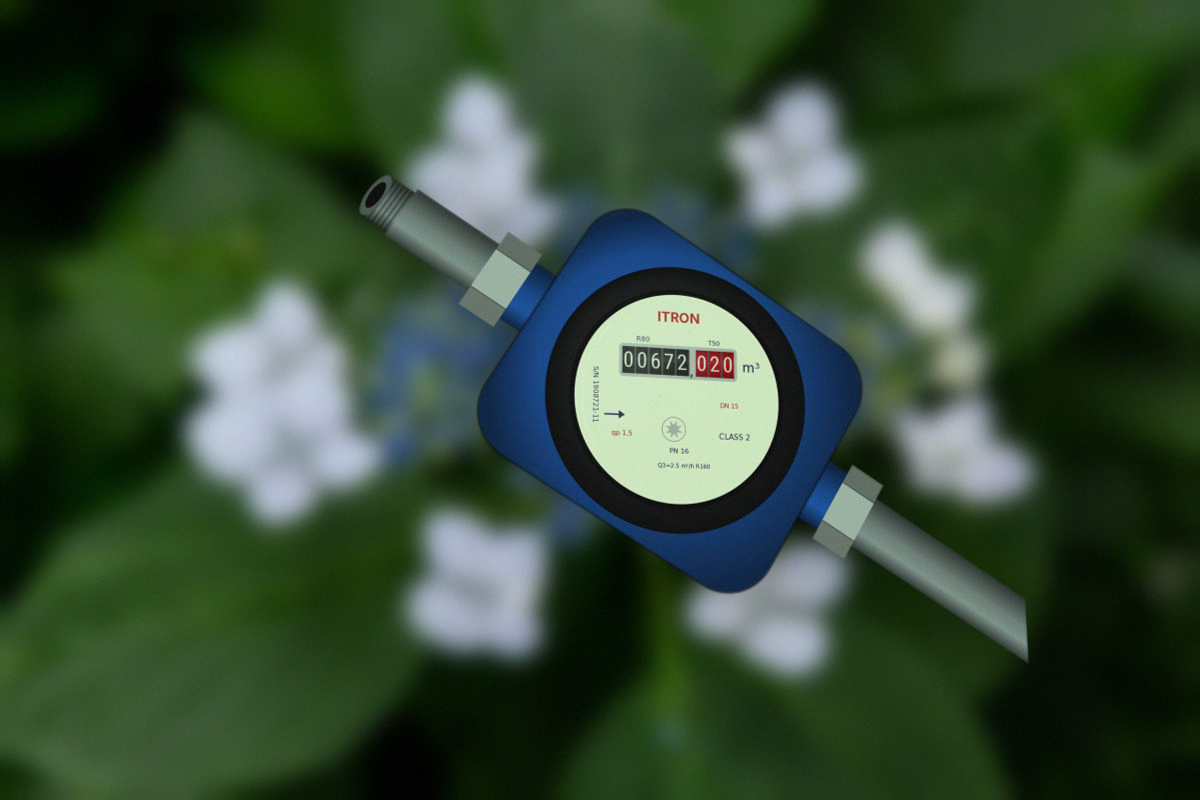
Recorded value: **672.020** m³
